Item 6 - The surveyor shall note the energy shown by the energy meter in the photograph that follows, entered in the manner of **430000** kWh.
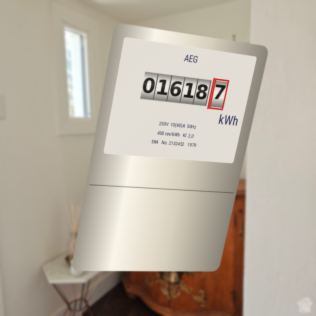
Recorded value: **1618.7** kWh
